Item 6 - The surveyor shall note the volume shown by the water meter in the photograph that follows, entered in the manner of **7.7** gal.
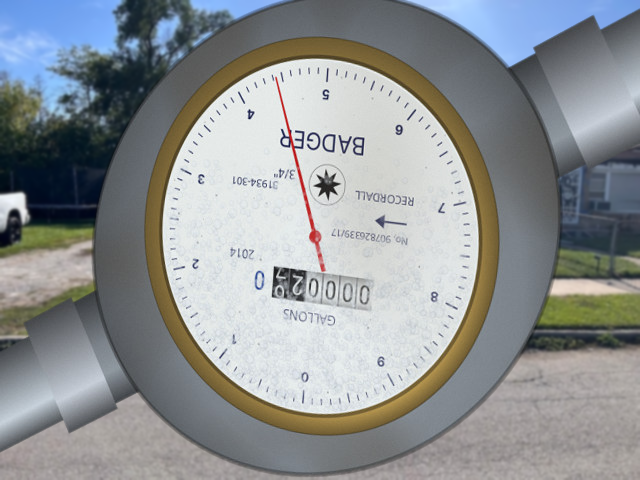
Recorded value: **264.4** gal
